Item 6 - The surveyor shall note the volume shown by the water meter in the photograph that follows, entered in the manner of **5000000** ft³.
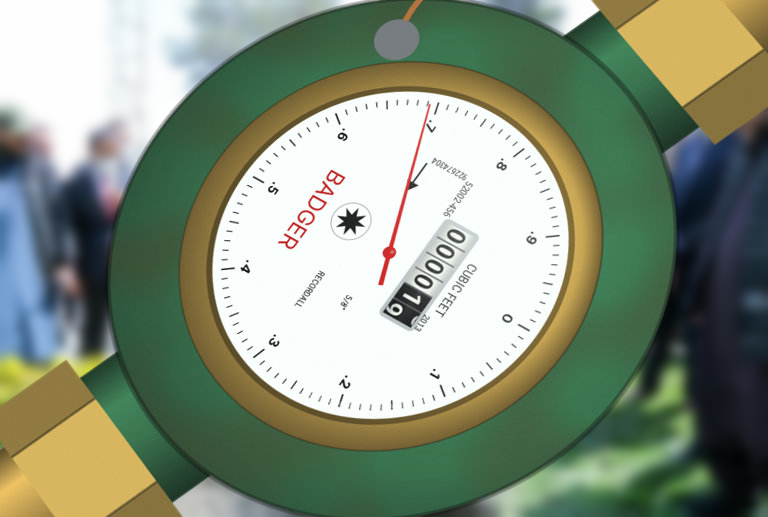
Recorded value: **18.69** ft³
